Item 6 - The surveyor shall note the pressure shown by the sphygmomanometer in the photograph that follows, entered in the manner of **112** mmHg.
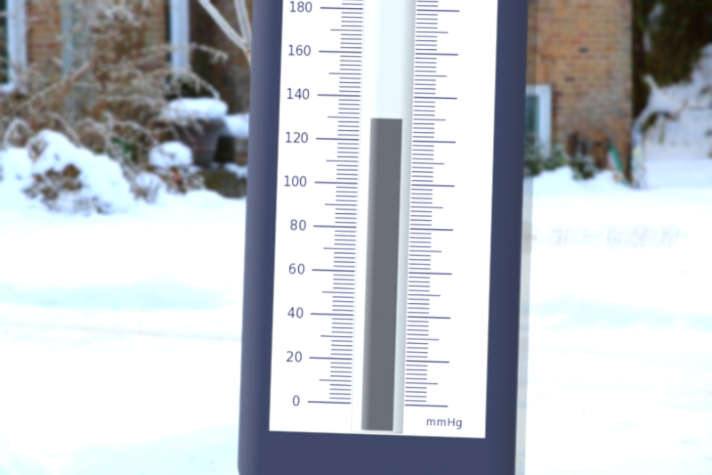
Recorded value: **130** mmHg
